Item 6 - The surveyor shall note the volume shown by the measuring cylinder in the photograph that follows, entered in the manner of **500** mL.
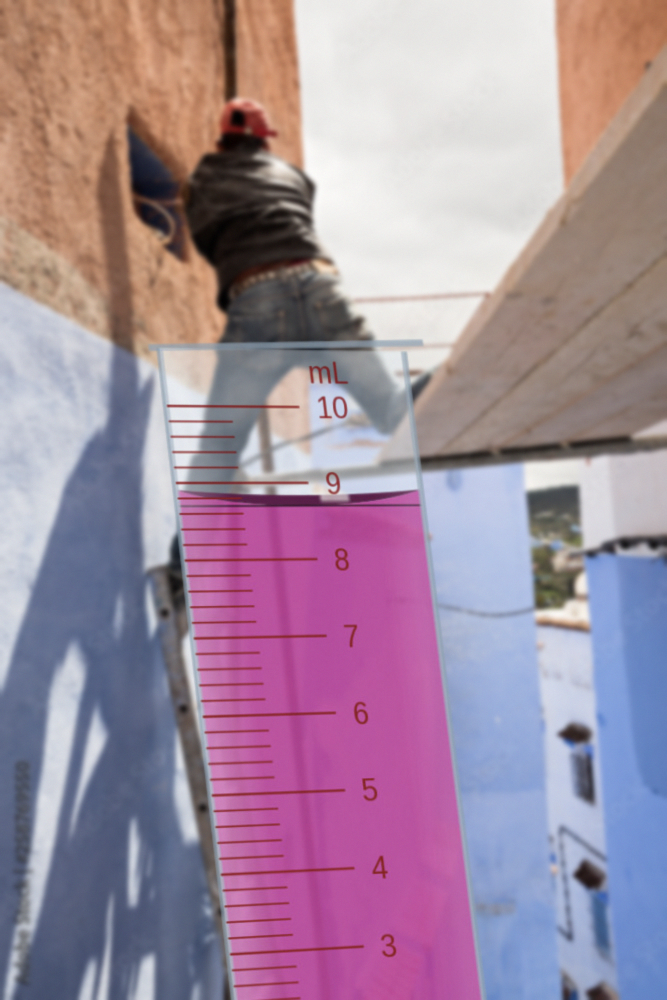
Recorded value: **8.7** mL
